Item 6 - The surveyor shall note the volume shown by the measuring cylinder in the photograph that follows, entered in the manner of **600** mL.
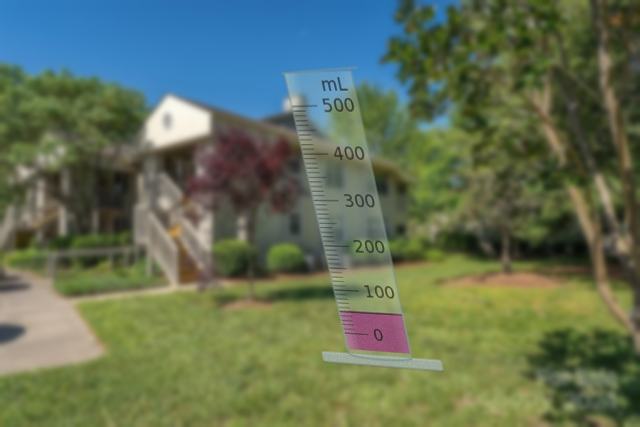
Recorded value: **50** mL
